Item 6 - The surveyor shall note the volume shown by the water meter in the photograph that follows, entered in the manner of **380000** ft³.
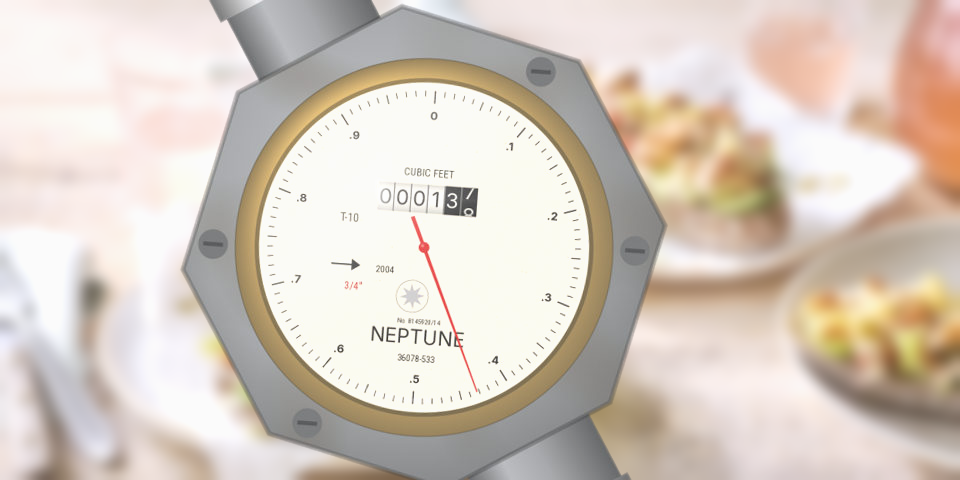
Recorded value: **137.43** ft³
